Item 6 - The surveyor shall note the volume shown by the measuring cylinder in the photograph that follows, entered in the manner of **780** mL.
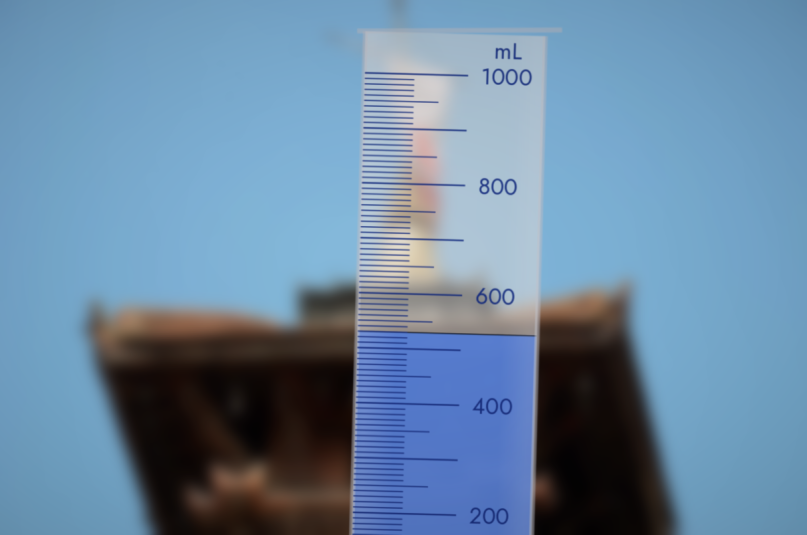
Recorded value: **530** mL
